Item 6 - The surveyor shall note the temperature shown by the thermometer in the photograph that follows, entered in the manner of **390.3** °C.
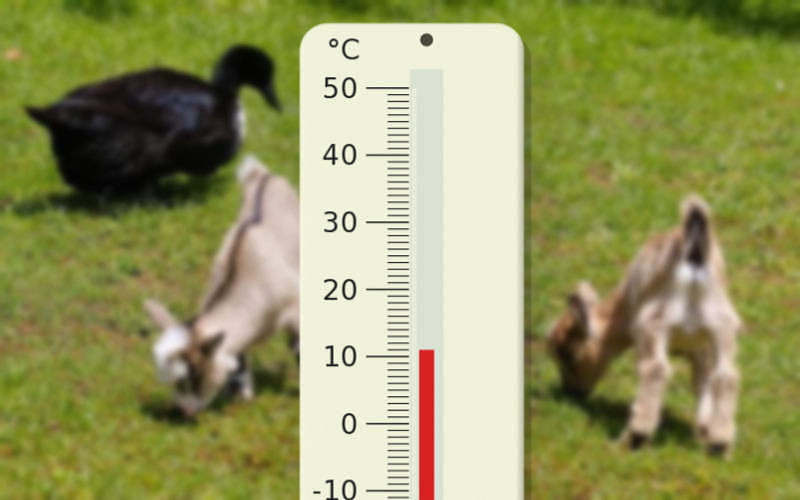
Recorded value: **11** °C
